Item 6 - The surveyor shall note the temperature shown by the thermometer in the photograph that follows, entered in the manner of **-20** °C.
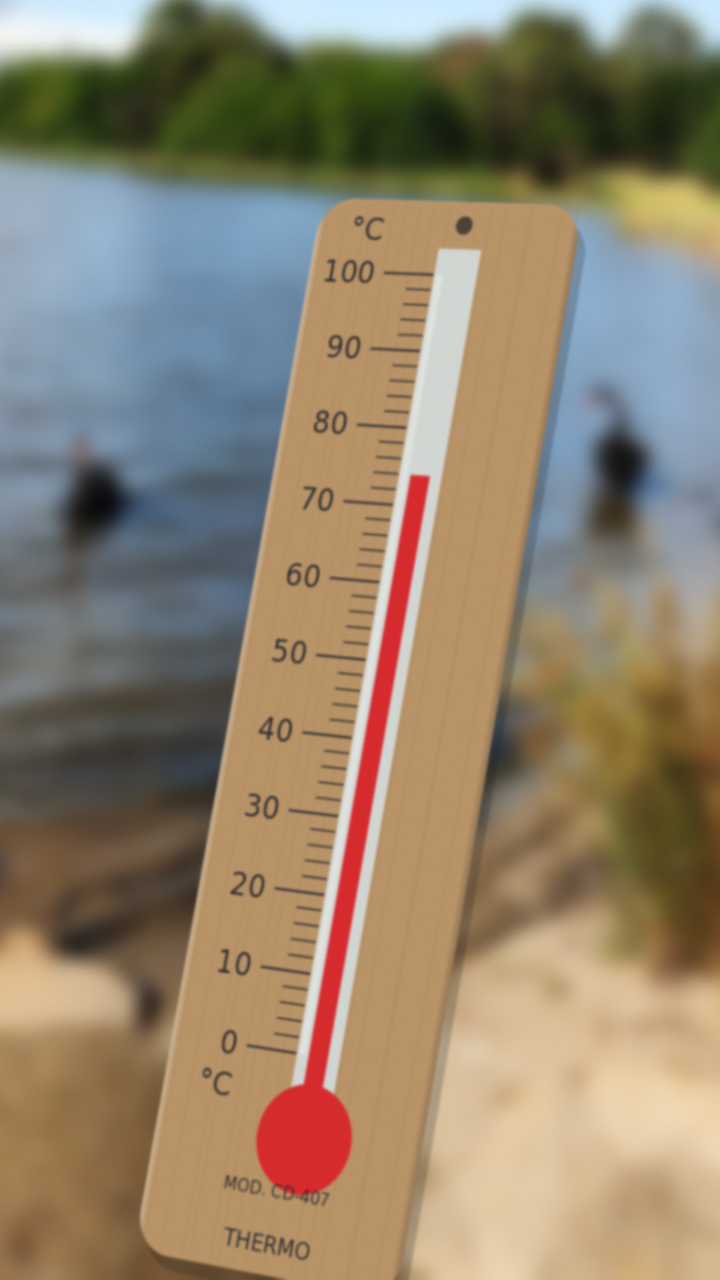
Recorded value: **74** °C
